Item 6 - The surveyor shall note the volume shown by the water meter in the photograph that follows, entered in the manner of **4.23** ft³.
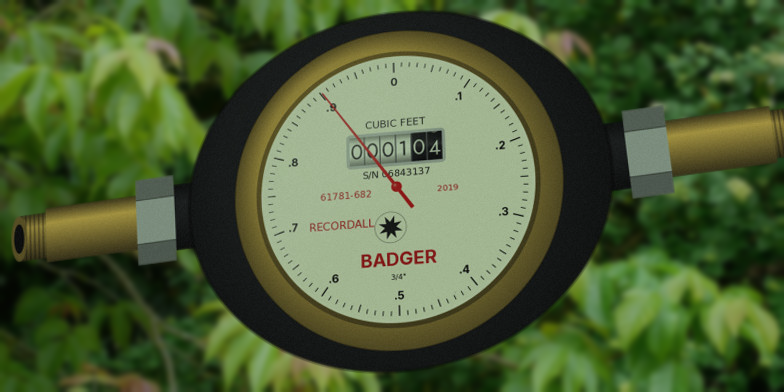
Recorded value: **103.90** ft³
